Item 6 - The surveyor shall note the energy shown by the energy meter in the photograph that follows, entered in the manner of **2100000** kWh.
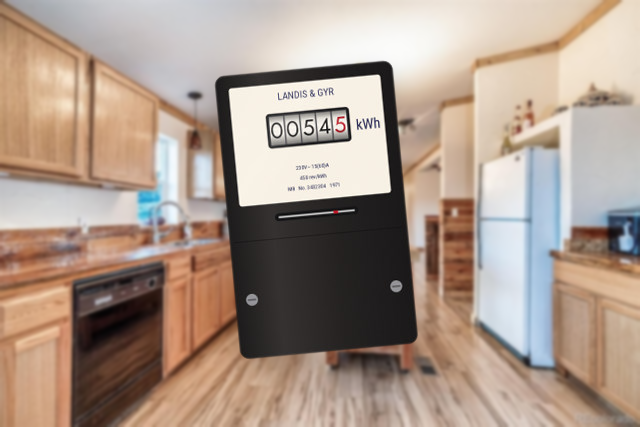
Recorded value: **54.5** kWh
